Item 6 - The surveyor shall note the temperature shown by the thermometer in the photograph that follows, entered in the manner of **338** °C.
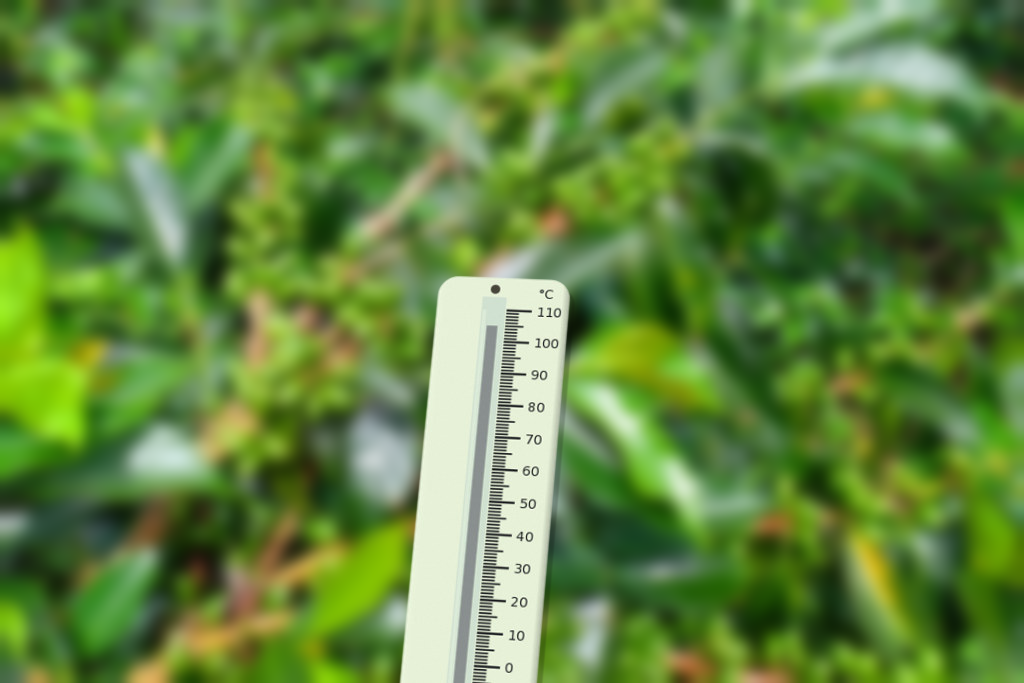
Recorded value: **105** °C
